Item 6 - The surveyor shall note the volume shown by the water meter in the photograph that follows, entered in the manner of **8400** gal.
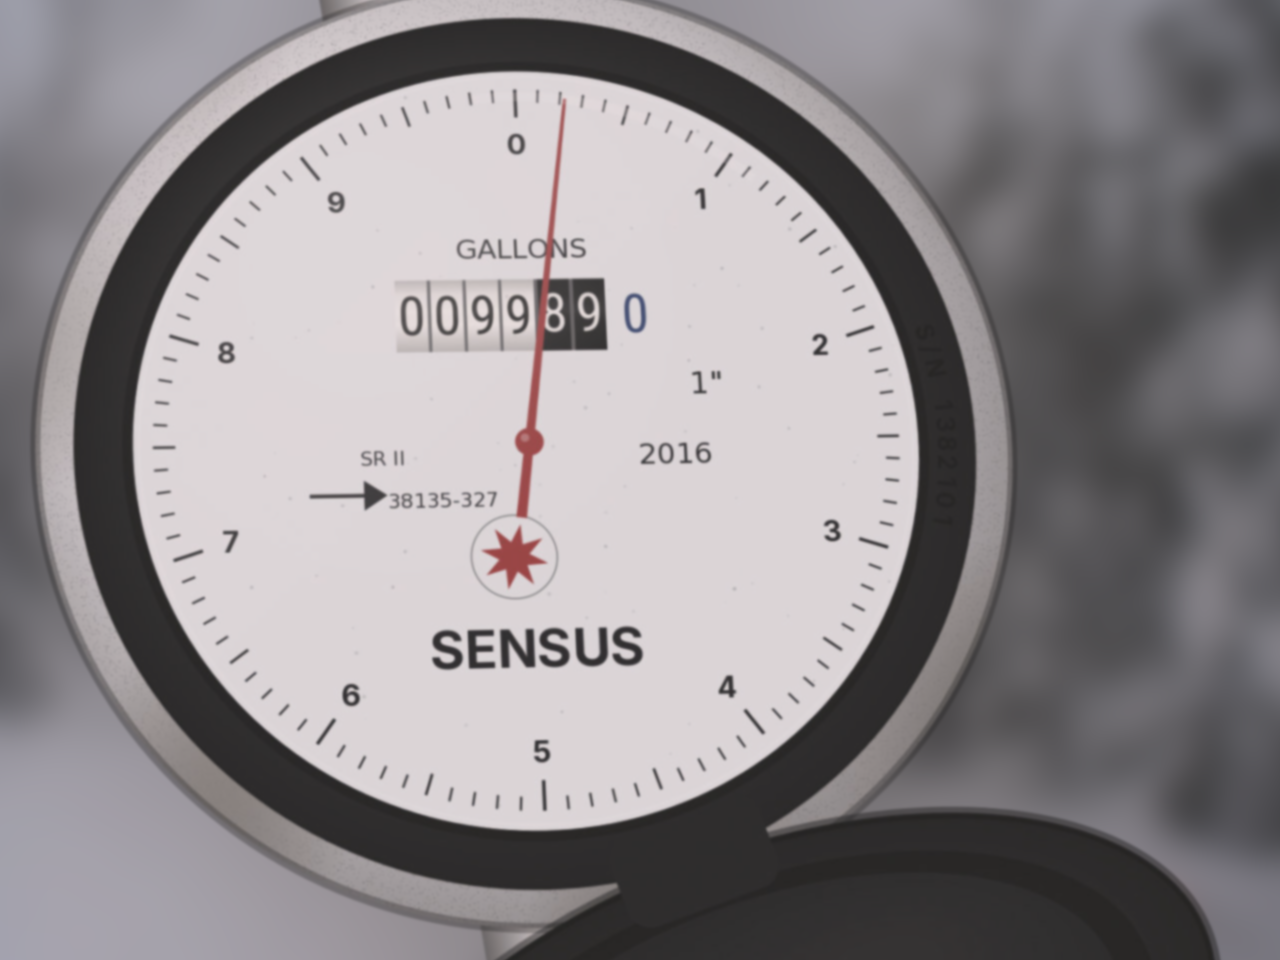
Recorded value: **99890.2** gal
